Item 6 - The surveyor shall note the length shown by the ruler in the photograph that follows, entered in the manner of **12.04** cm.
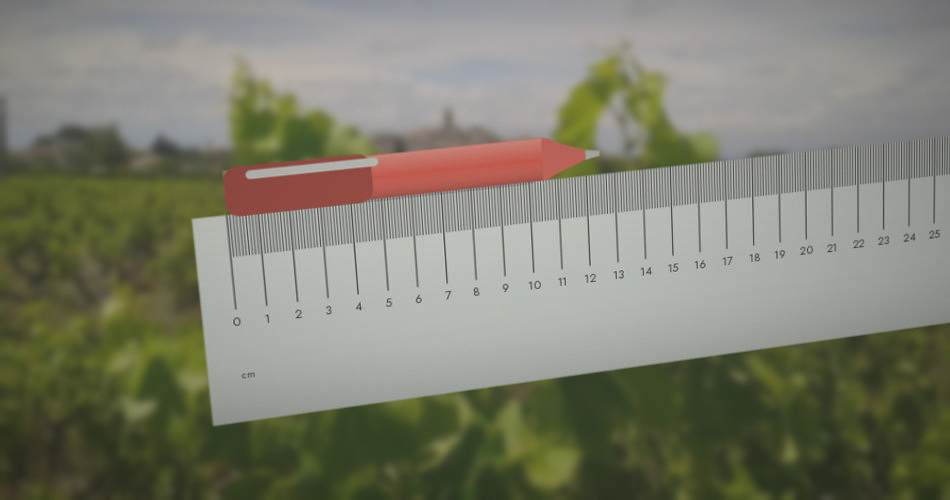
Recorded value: **12.5** cm
